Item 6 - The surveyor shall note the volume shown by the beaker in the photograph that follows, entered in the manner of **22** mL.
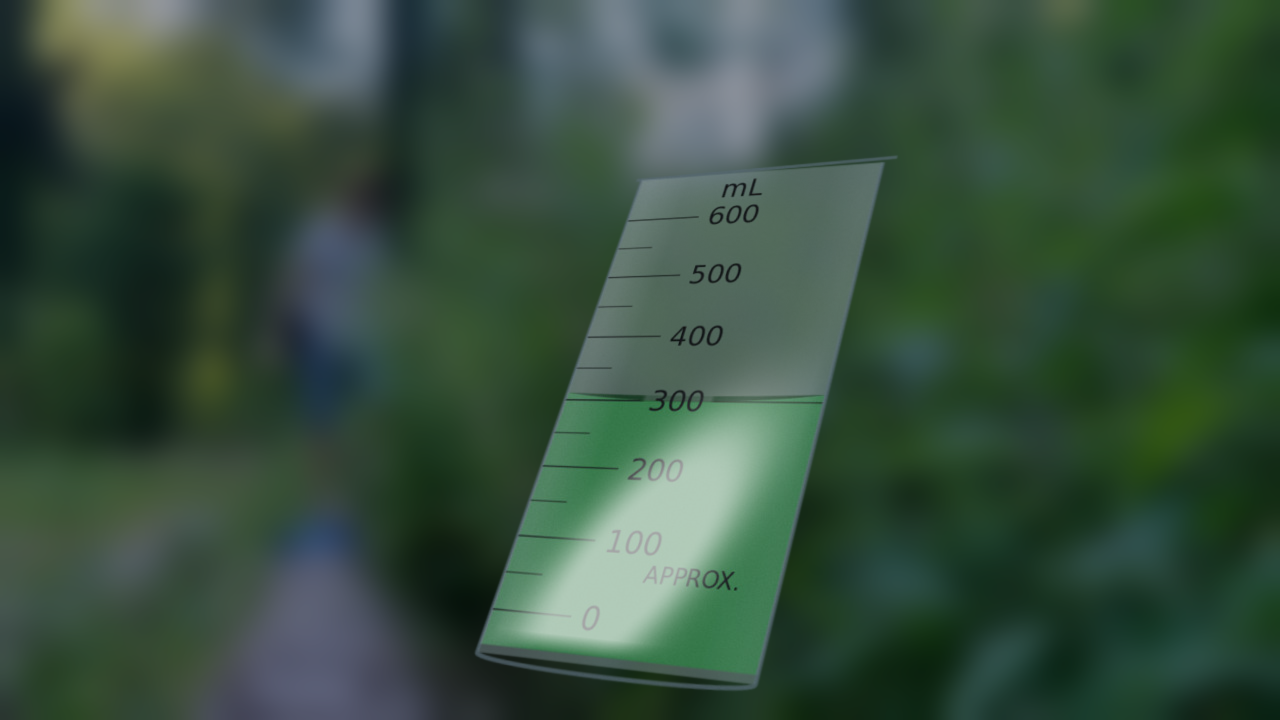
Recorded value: **300** mL
